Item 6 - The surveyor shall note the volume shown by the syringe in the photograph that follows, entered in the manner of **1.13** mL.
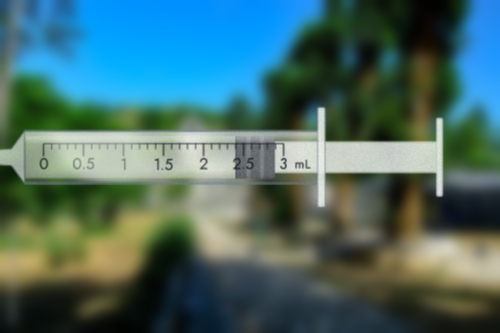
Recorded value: **2.4** mL
